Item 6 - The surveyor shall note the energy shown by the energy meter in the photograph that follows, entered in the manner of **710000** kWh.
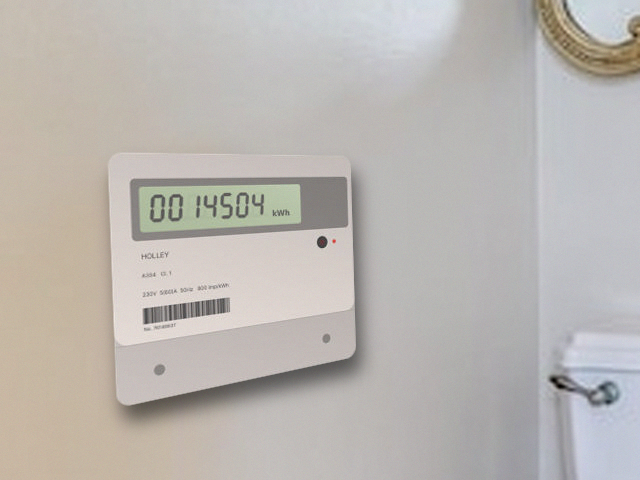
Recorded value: **14504** kWh
